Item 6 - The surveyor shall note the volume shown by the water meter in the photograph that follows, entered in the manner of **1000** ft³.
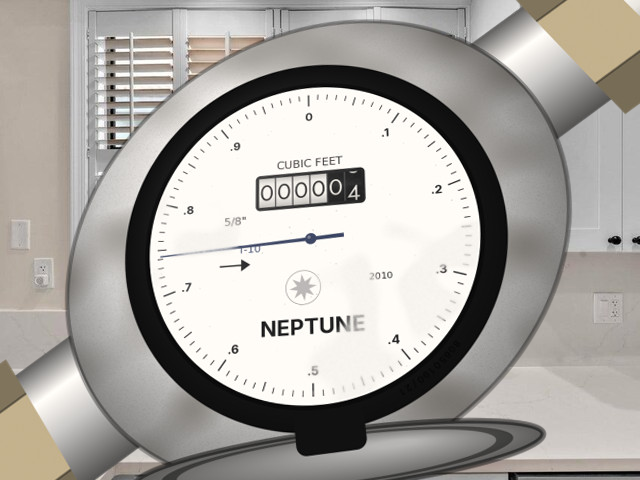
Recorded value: **3.74** ft³
